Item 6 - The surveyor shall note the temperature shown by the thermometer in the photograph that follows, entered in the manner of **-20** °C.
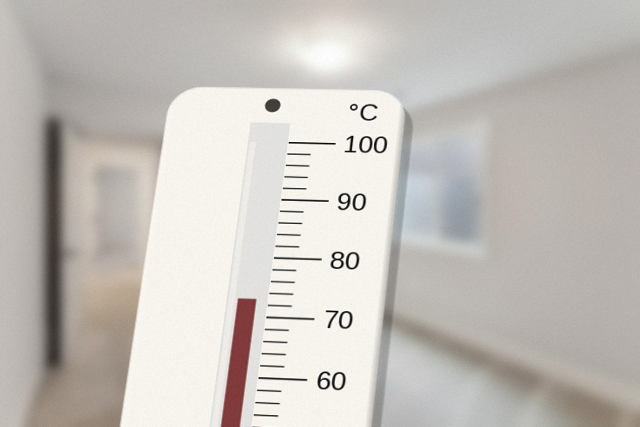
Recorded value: **73** °C
